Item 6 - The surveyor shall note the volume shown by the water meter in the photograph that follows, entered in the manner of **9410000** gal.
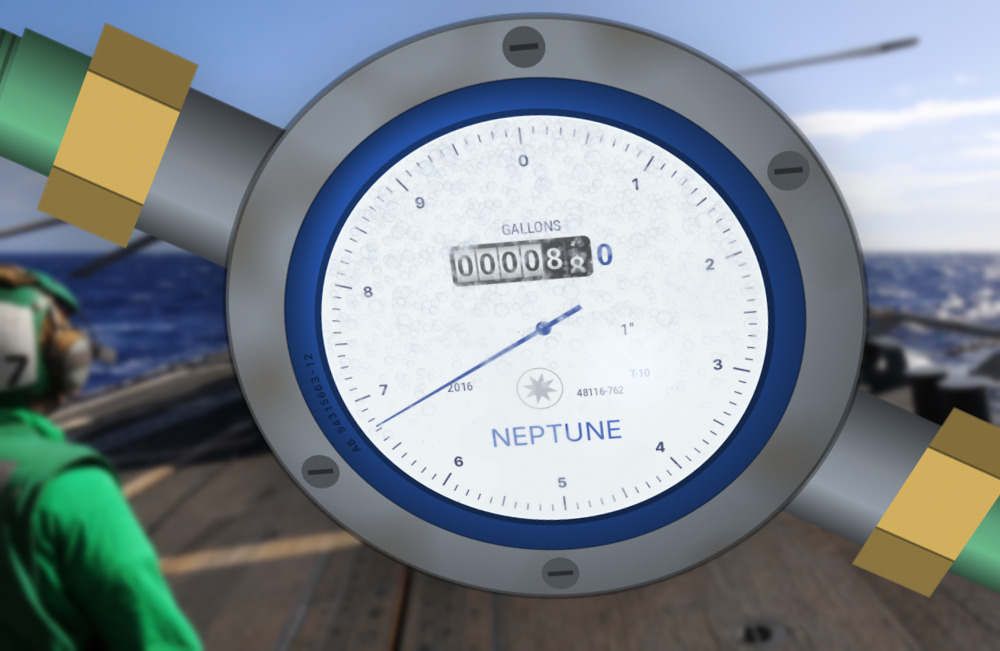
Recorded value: **876.7** gal
